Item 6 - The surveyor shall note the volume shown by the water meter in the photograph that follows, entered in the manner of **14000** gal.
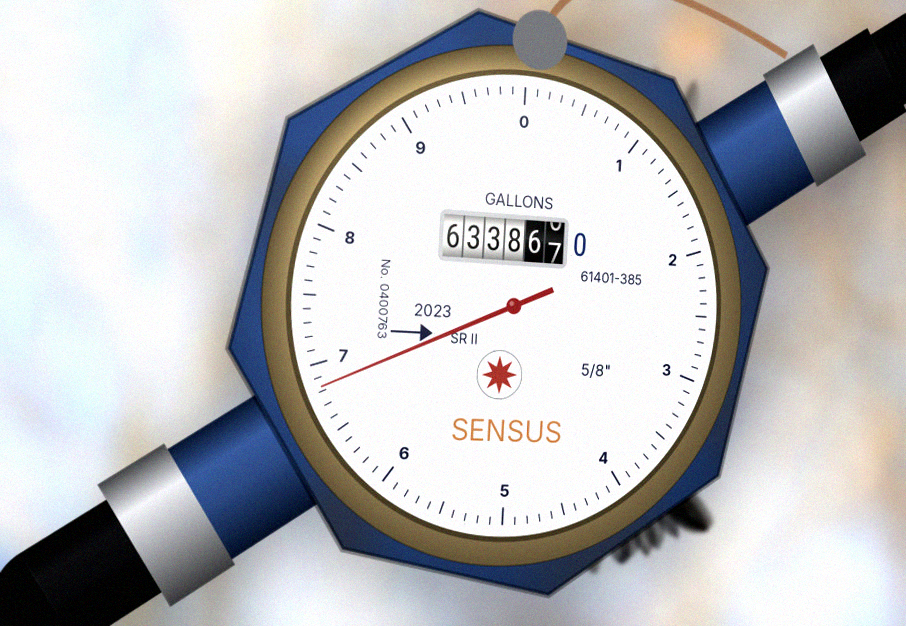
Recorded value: **6338666.8** gal
